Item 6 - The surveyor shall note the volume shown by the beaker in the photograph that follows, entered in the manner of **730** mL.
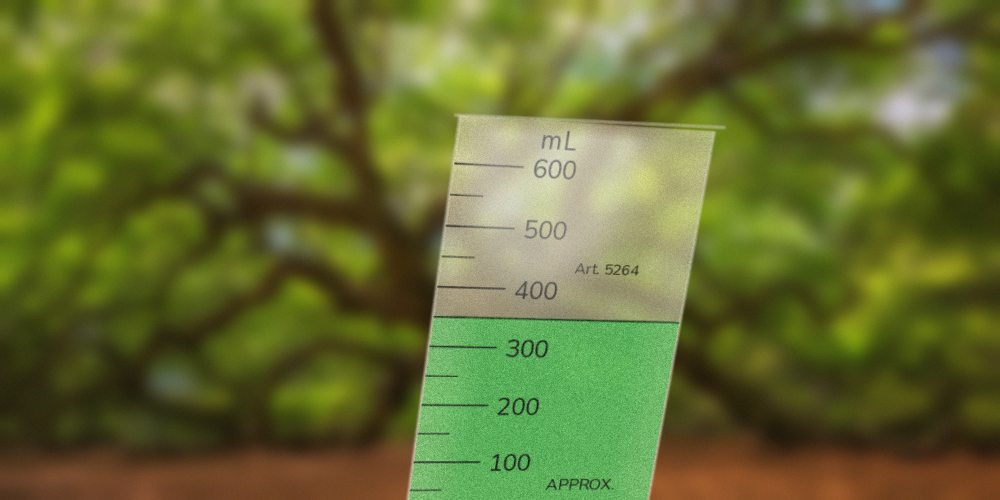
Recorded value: **350** mL
